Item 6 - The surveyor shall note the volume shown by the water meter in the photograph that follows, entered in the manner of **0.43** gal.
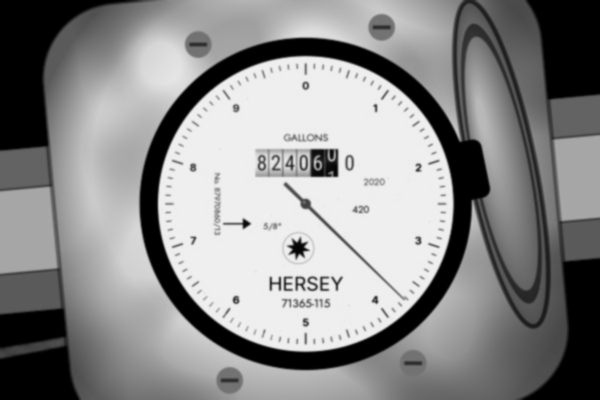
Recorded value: **8240603.7** gal
